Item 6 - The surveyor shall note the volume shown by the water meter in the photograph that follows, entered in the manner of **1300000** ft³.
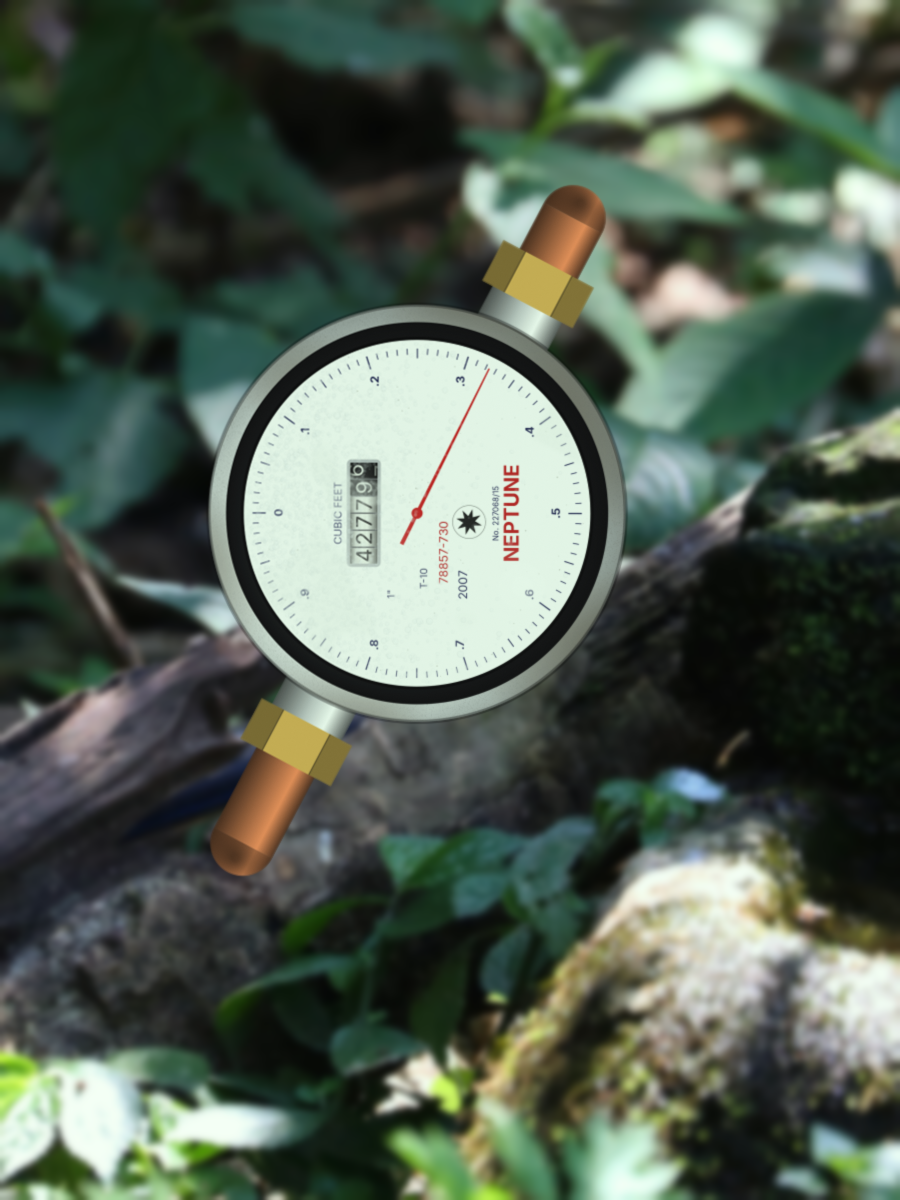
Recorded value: **427796.32** ft³
